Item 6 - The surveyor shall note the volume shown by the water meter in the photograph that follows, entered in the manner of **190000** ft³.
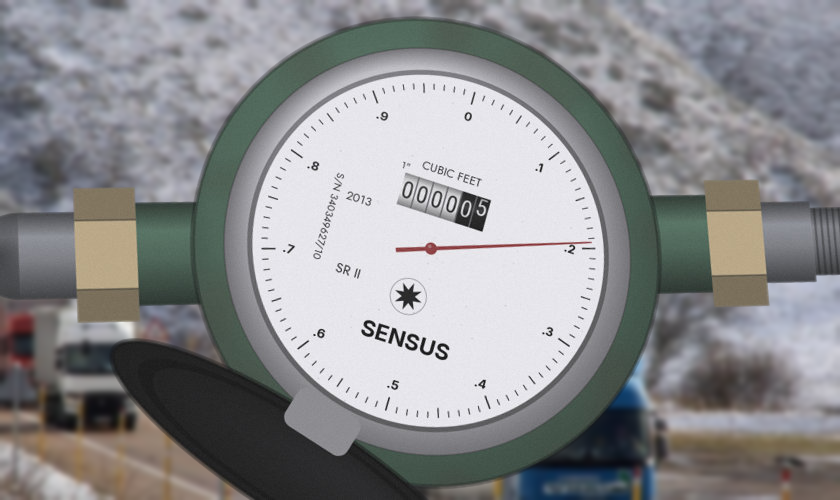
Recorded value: **5.19** ft³
